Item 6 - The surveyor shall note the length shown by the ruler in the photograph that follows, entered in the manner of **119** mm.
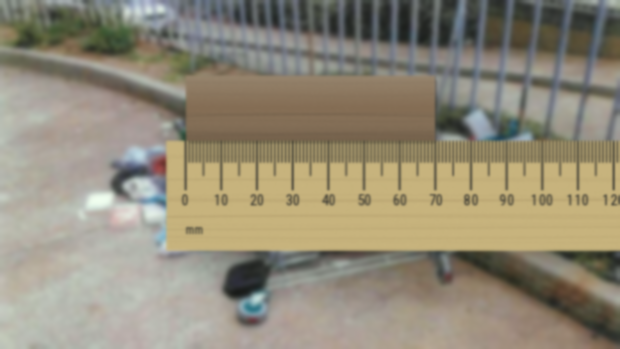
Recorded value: **70** mm
